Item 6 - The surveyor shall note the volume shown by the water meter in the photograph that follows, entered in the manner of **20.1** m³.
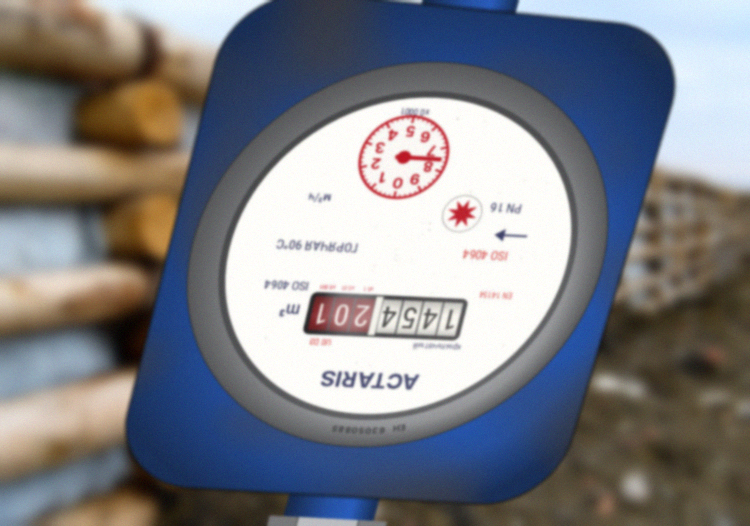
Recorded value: **1454.2017** m³
